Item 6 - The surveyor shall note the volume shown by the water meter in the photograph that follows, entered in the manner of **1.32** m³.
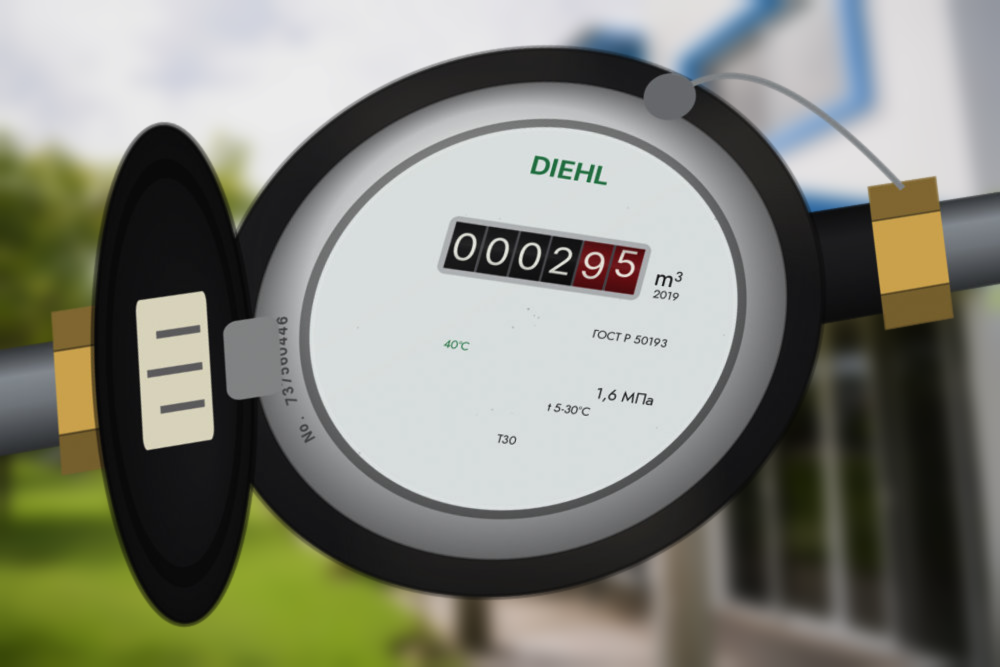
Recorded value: **2.95** m³
